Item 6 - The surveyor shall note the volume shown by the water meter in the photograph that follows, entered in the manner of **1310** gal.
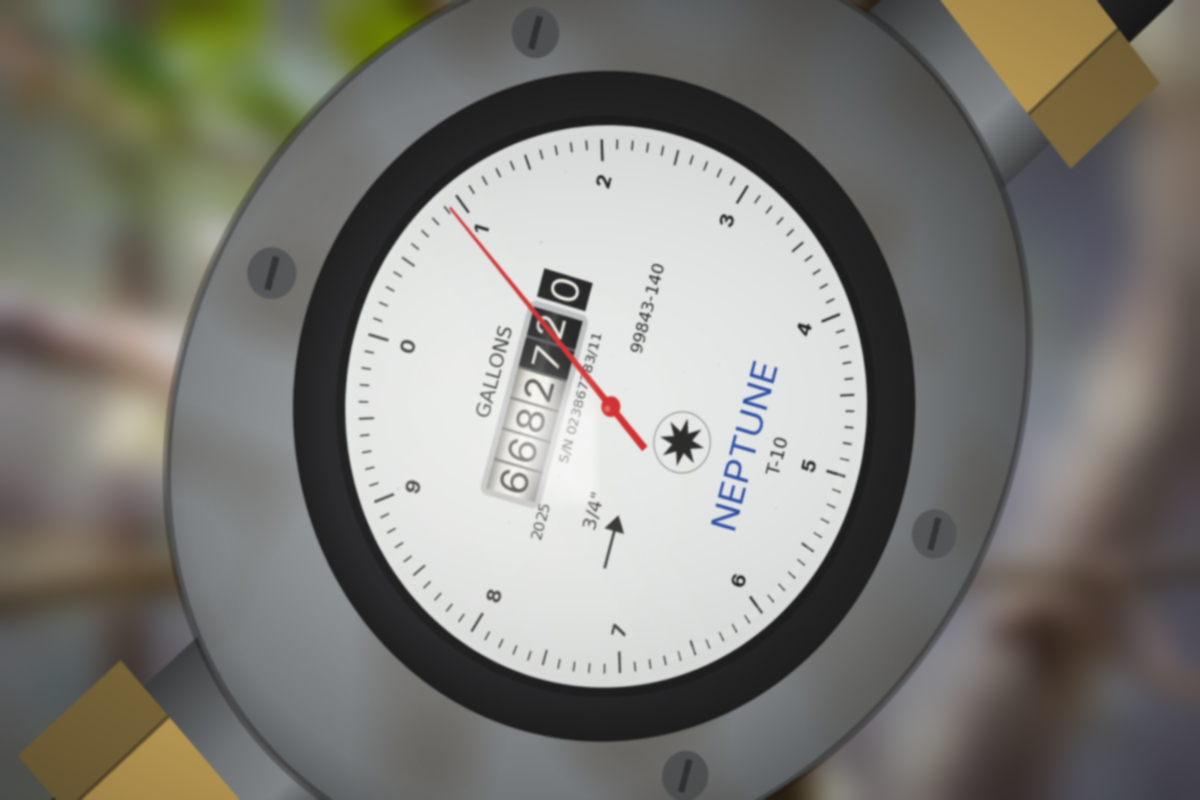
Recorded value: **6682720.9** gal
